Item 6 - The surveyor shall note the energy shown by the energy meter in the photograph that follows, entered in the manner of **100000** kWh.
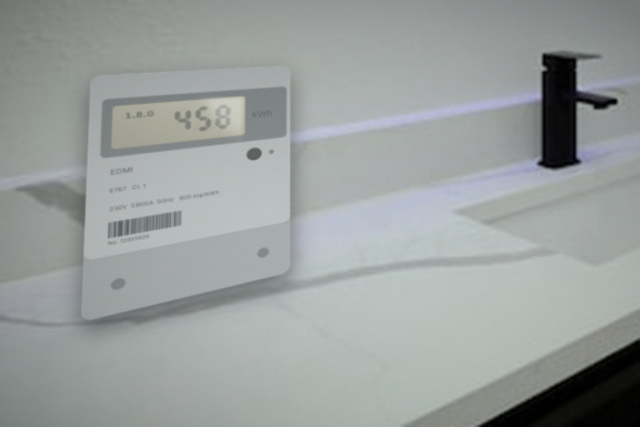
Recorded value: **458** kWh
